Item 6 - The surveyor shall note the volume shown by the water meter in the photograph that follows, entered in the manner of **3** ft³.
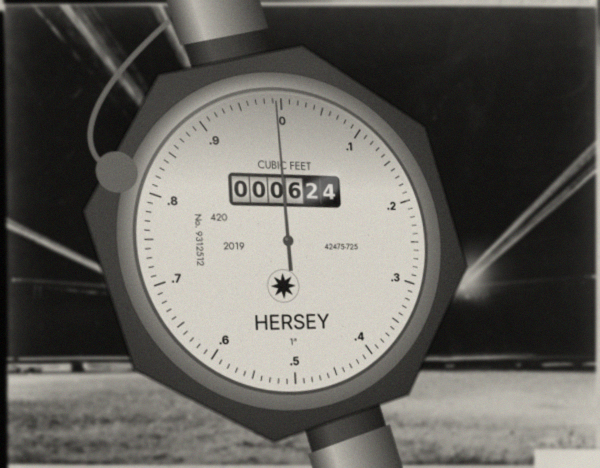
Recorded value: **623.99** ft³
